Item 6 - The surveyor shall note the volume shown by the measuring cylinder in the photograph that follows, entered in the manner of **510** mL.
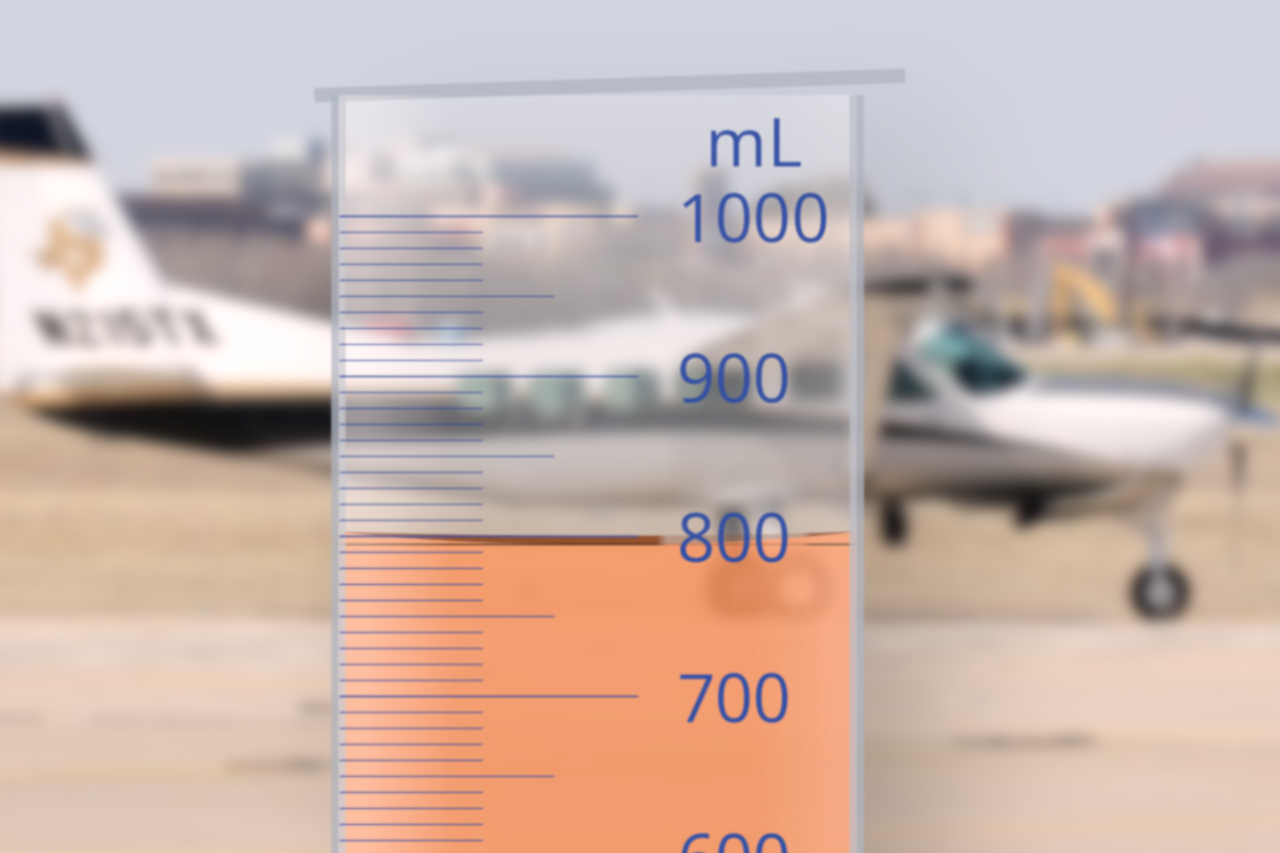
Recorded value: **795** mL
